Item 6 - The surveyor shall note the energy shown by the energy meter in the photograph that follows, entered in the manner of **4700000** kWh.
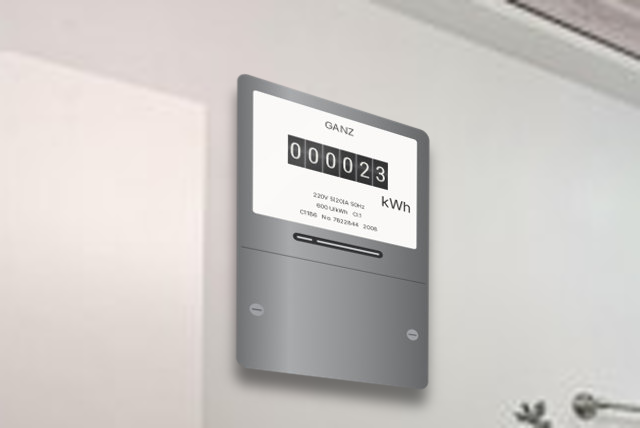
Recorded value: **23** kWh
